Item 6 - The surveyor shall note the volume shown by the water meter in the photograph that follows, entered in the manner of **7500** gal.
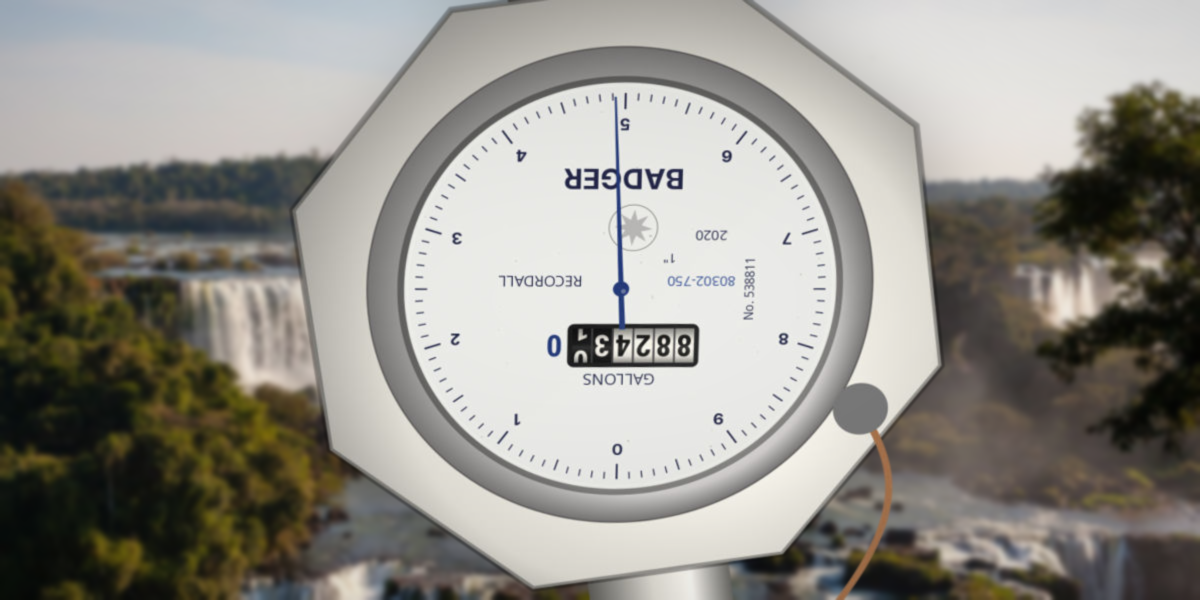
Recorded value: **8824304.9** gal
